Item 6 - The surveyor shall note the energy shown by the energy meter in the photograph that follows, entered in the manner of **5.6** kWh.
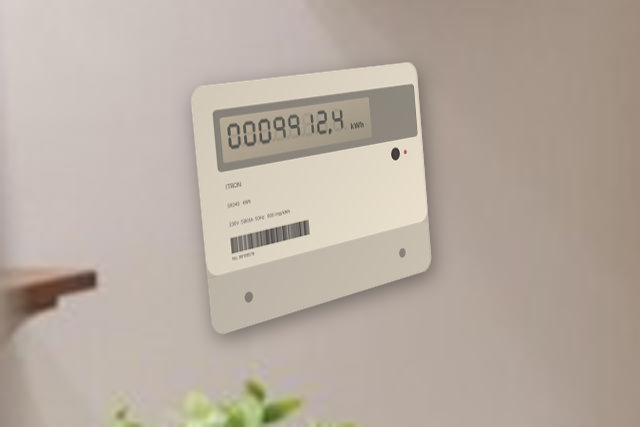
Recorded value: **9912.4** kWh
